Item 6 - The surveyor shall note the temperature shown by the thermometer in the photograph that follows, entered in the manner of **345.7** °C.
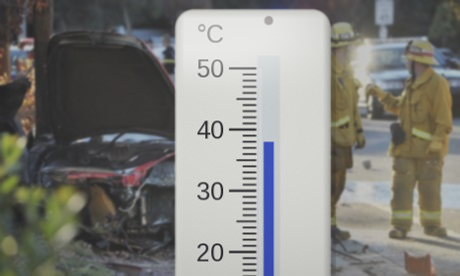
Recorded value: **38** °C
